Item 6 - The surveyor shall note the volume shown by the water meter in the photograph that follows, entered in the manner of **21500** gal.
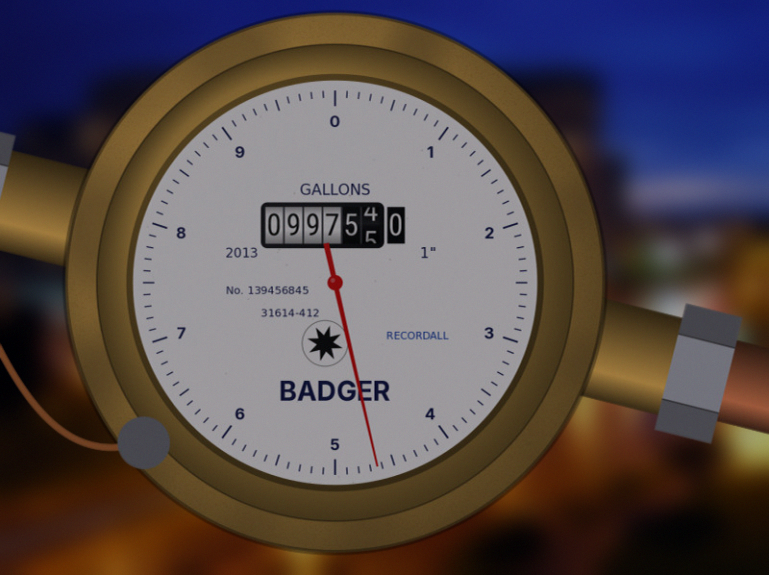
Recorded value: **997544.6** gal
